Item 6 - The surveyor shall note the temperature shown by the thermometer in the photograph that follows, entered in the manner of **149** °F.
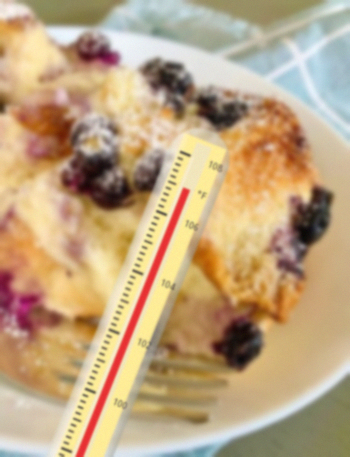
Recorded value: **107** °F
